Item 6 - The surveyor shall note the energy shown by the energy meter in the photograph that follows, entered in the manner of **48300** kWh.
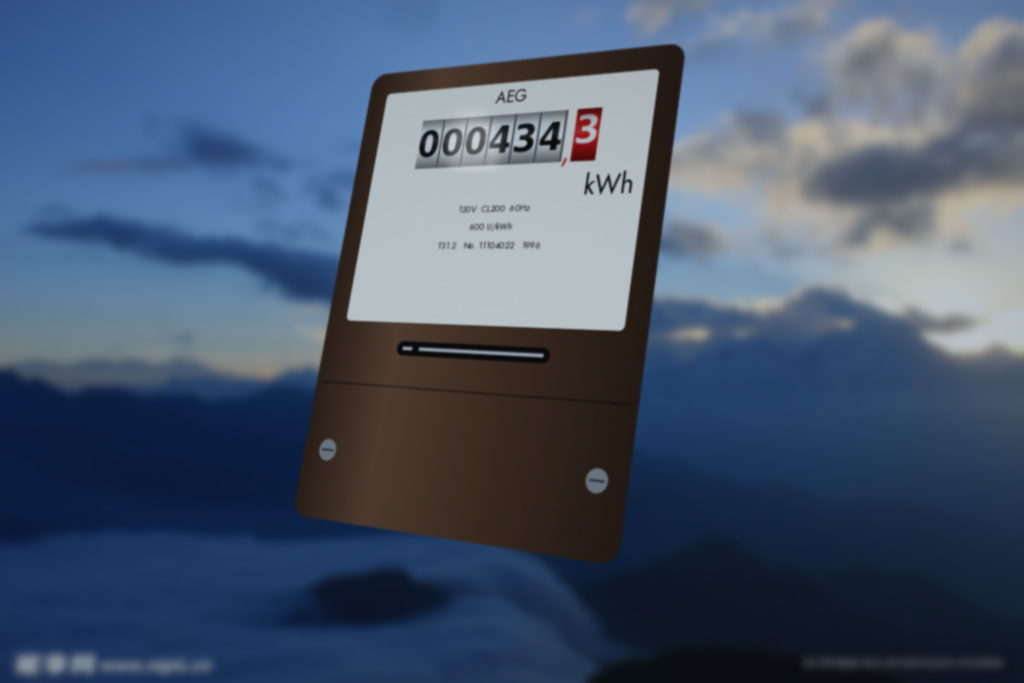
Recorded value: **434.3** kWh
